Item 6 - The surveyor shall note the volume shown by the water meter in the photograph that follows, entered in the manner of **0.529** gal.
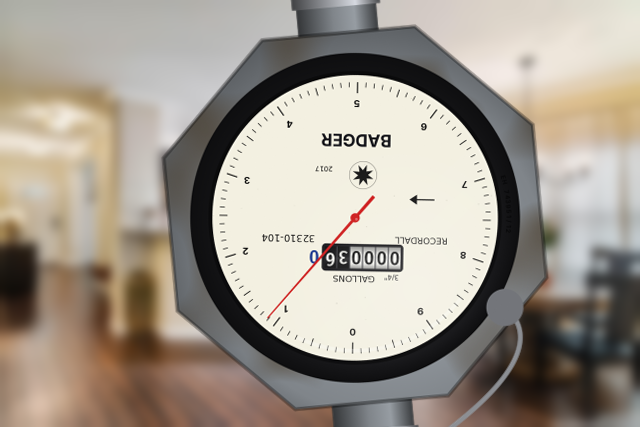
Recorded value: **361.1** gal
